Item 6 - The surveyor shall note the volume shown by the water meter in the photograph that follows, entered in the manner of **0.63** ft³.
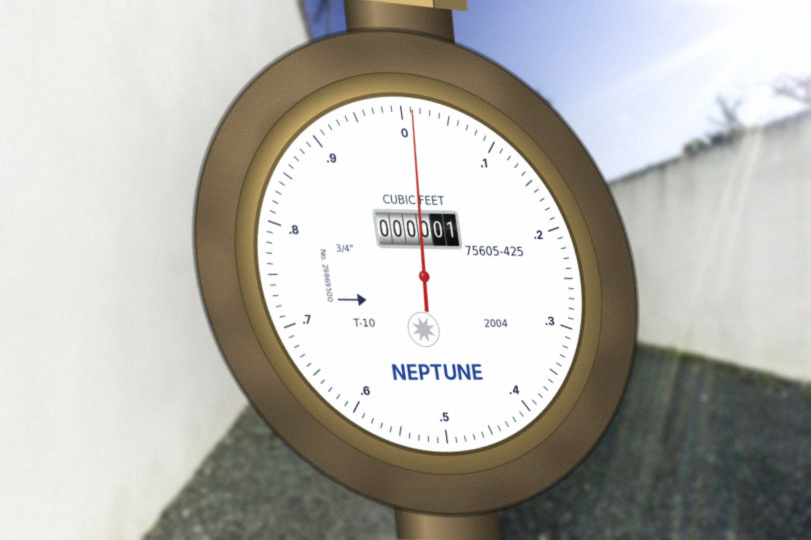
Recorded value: **1.01** ft³
